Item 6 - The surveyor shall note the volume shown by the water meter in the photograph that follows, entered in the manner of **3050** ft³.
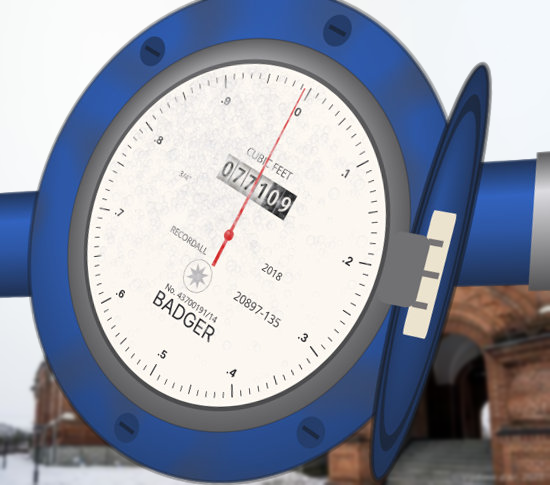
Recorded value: **77108.99** ft³
